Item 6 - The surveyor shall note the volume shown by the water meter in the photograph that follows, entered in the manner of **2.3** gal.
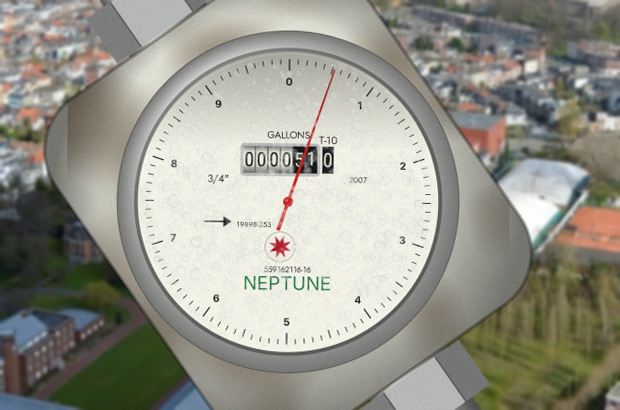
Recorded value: **510.5** gal
